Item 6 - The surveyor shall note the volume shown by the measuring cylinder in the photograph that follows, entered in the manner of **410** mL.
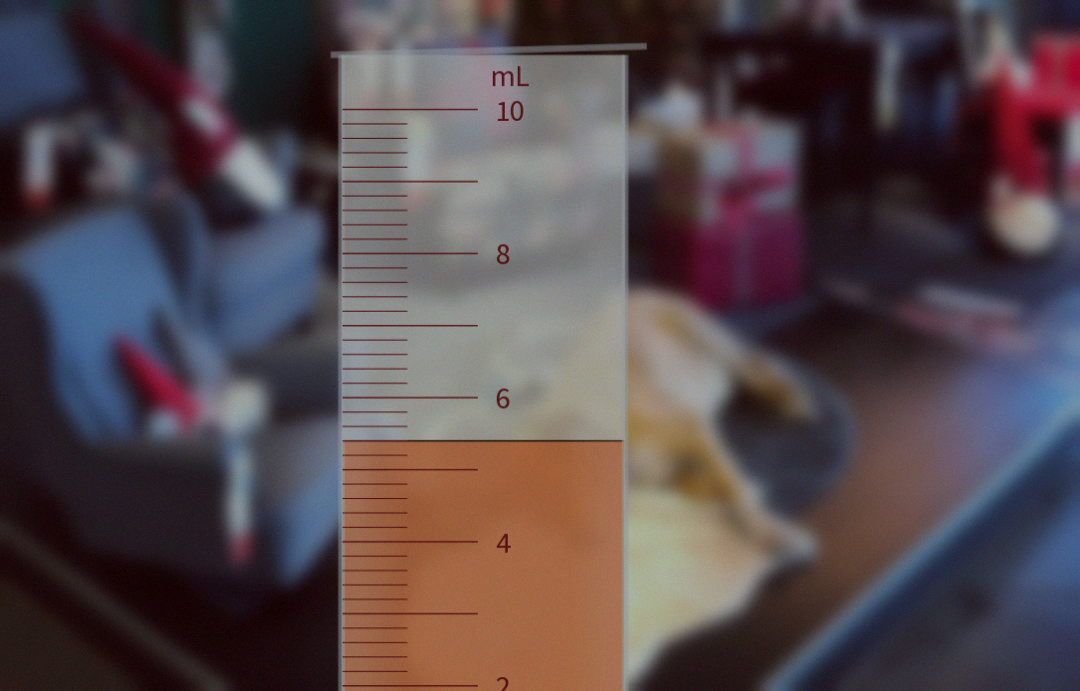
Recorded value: **5.4** mL
